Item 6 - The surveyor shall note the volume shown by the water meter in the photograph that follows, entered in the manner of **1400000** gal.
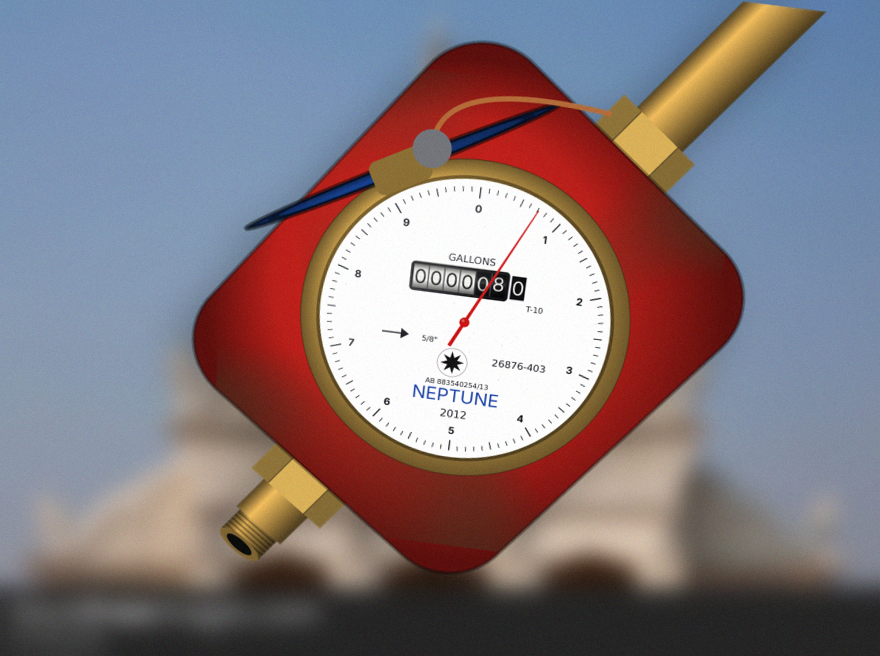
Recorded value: **80.7** gal
